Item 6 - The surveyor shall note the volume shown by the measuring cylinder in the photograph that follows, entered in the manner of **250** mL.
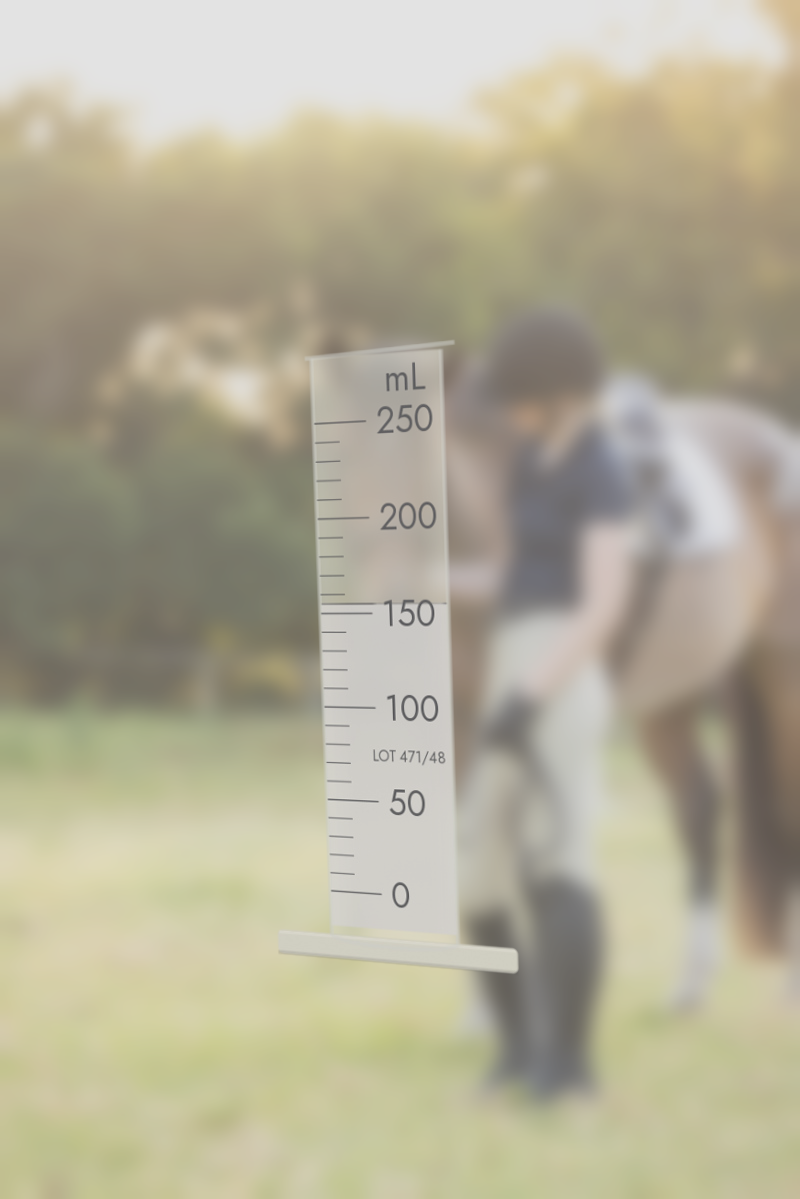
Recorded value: **155** mL
